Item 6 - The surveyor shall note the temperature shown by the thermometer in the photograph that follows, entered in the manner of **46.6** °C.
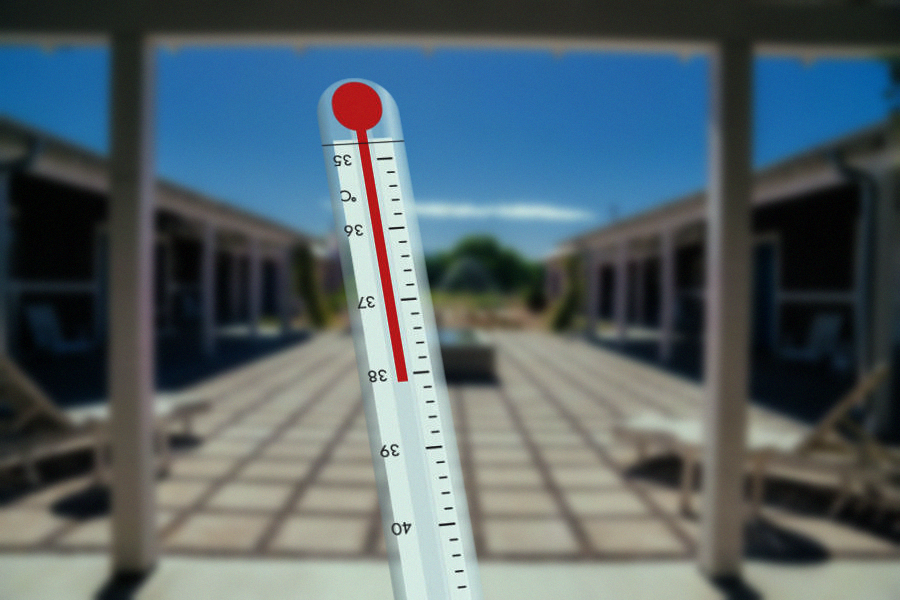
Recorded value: **38.1** °C
